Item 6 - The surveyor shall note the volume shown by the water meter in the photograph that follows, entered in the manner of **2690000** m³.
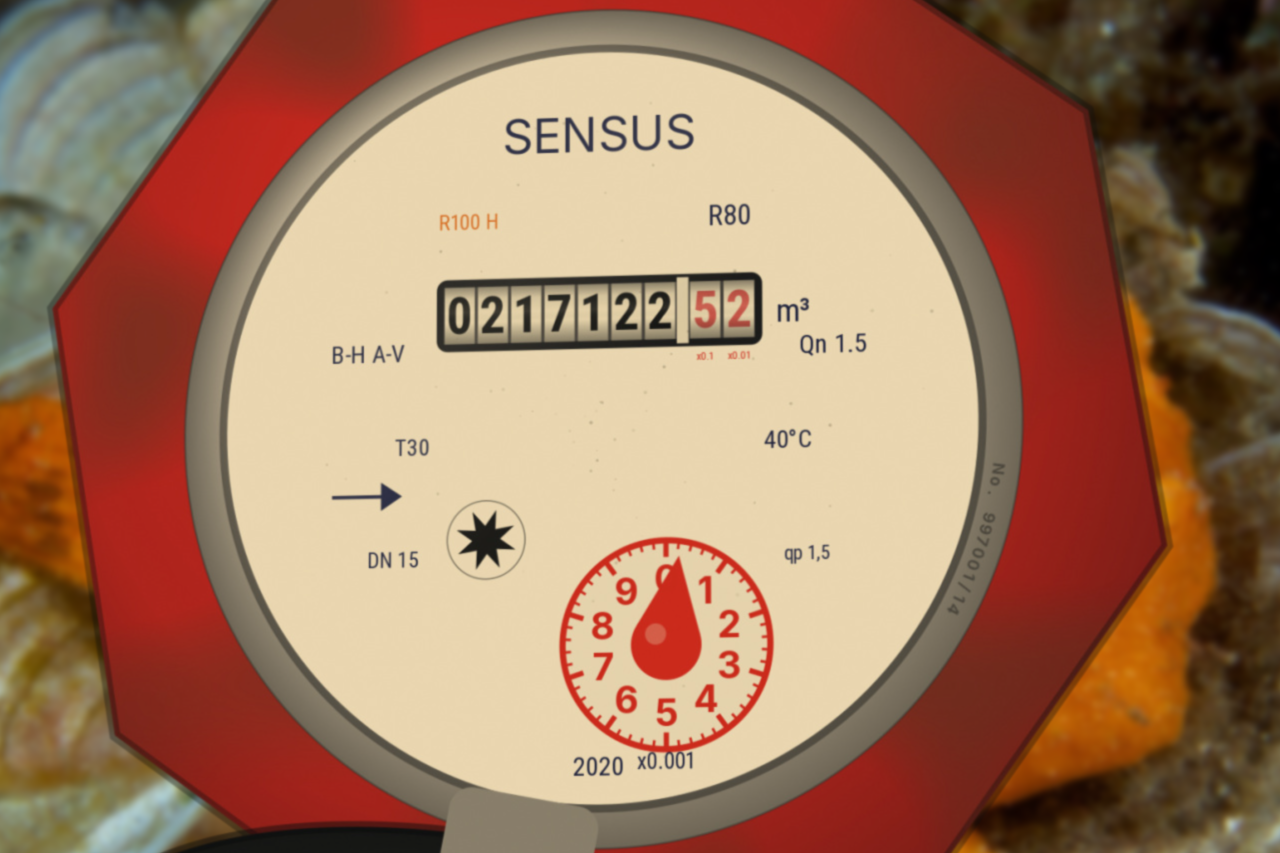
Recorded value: **217122.520** m³
